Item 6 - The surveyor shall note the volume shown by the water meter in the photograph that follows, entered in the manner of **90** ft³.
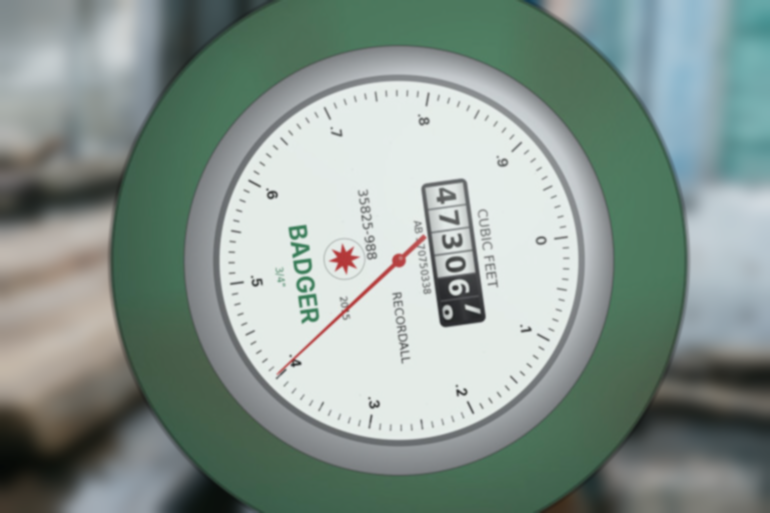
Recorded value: **473067.40** ft³
